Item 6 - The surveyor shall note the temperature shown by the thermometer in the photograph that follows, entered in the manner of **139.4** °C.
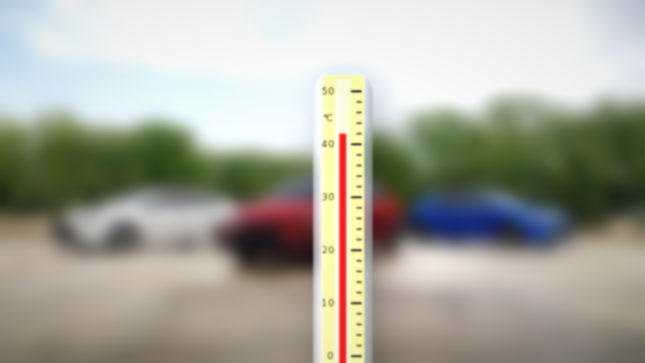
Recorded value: **42** °C
